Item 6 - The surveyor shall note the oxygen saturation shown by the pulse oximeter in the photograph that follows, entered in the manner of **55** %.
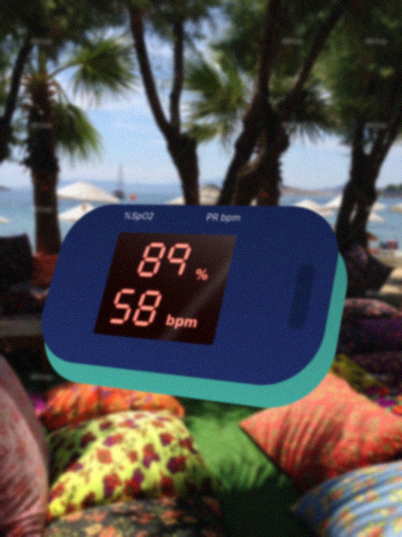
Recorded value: **89** %
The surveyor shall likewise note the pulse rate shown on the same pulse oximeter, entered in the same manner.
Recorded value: **58** bpm
